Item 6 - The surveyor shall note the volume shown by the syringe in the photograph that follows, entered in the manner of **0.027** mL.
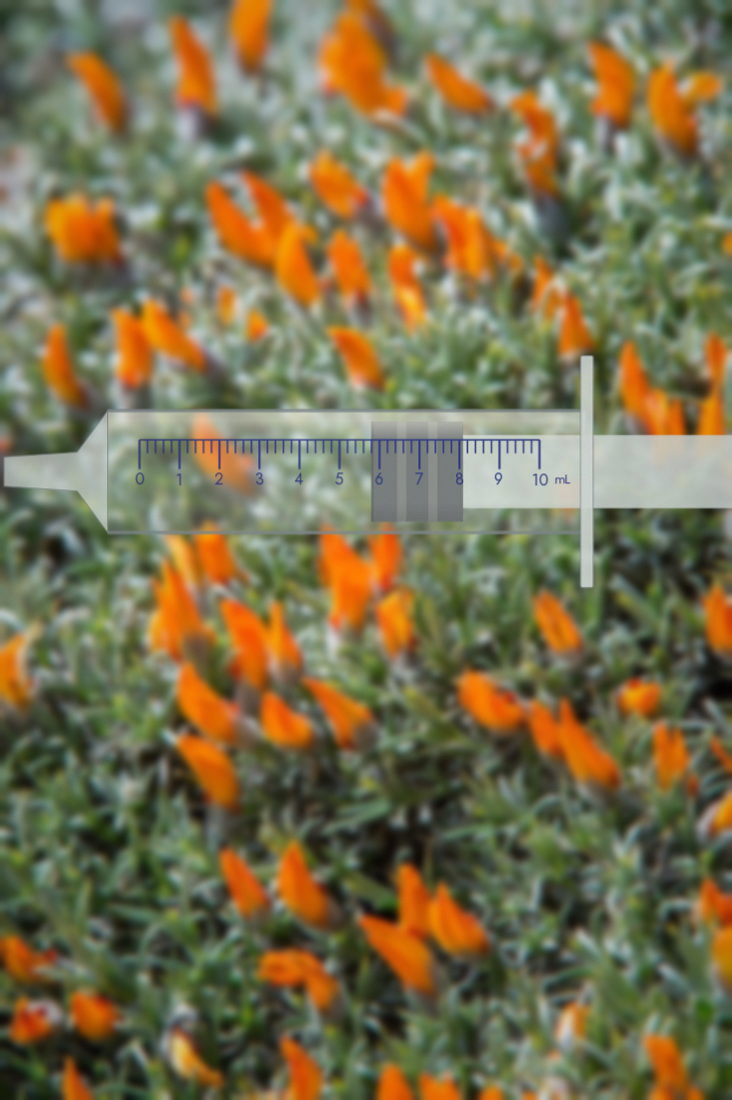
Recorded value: **5.8** mL
